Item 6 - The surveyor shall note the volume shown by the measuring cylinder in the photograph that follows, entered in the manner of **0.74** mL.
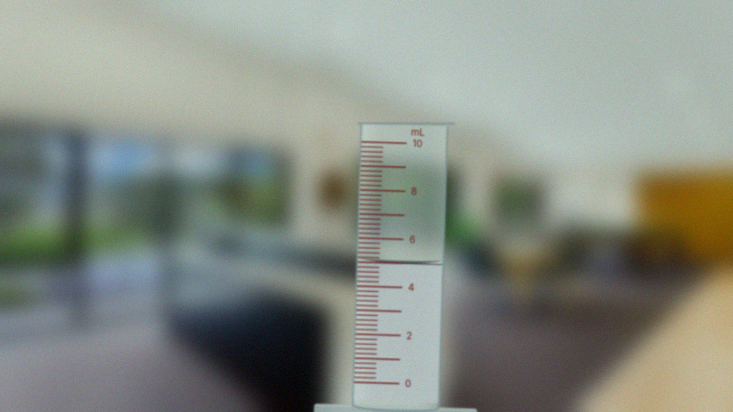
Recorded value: **5** mL
